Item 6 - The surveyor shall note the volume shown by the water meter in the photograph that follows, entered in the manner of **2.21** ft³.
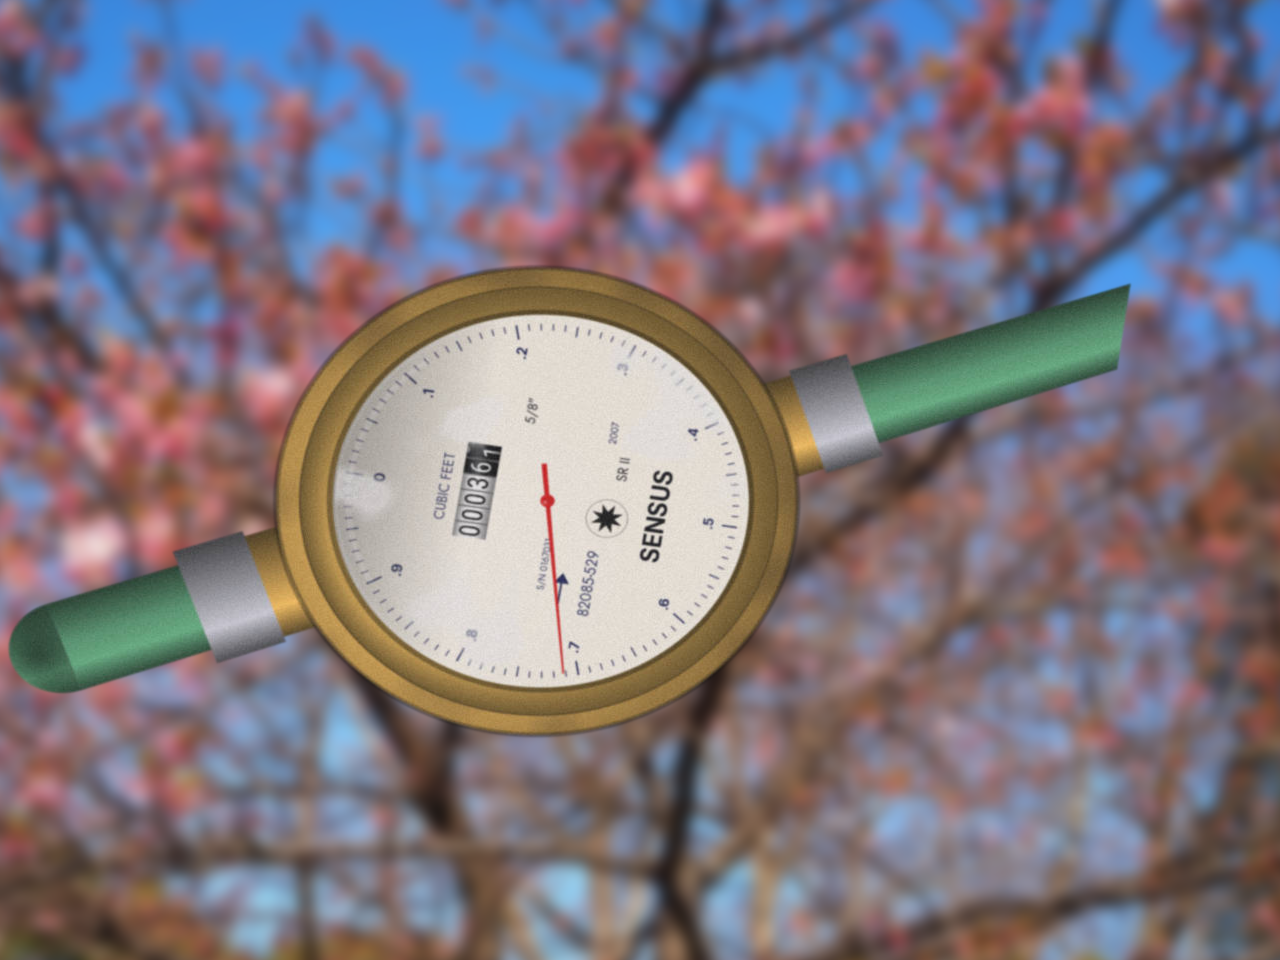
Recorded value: **360.71** ft³
